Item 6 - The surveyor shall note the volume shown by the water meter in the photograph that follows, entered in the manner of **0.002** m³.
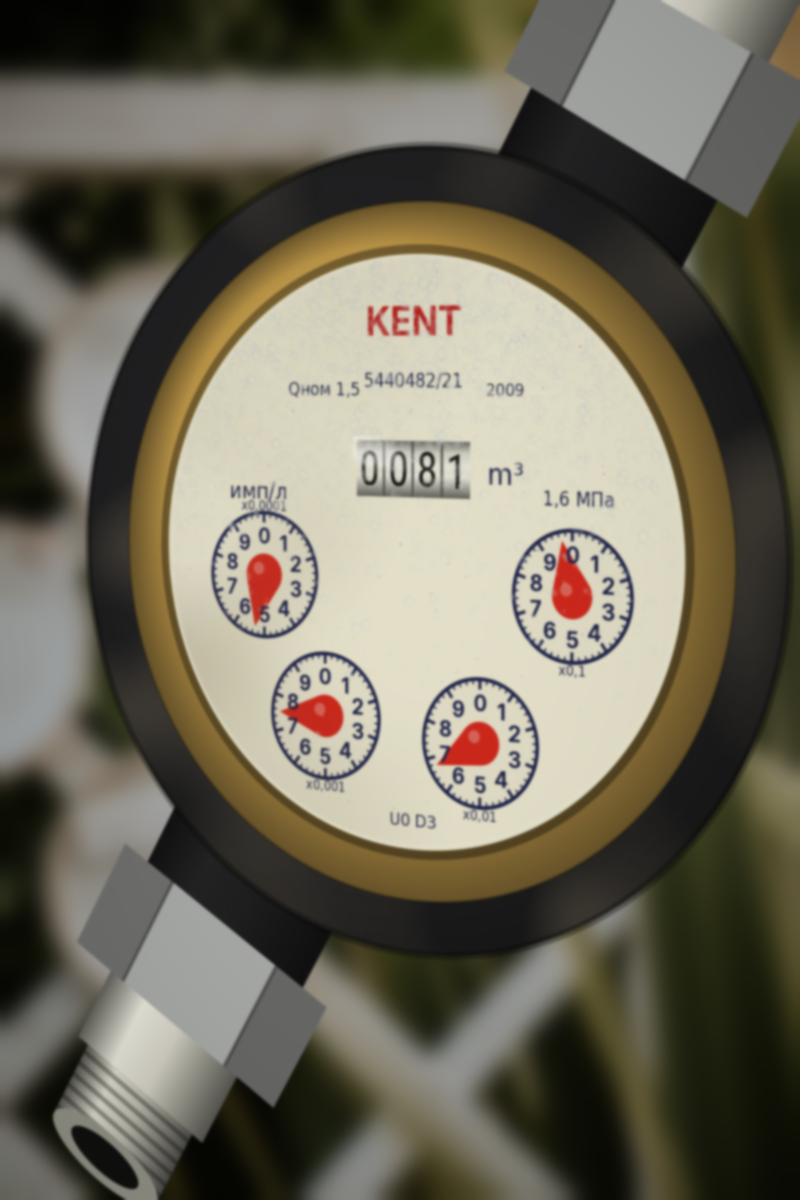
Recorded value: **80.9675** m³
